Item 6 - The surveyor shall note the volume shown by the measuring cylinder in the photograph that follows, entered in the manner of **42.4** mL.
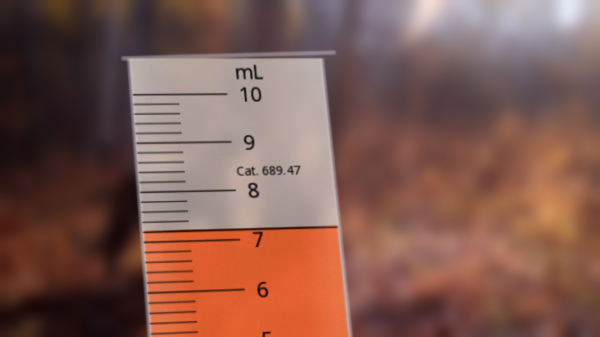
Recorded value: **7.2** mL
